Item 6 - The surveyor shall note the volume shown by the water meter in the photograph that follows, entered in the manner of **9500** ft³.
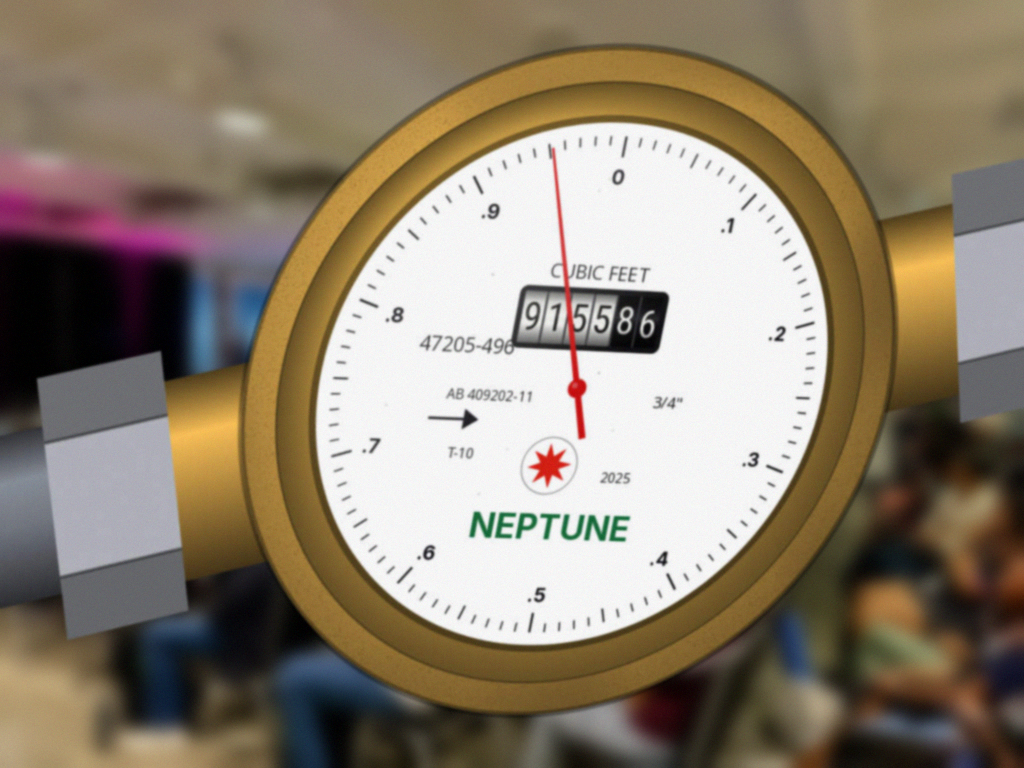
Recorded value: **915585.95** ft³
